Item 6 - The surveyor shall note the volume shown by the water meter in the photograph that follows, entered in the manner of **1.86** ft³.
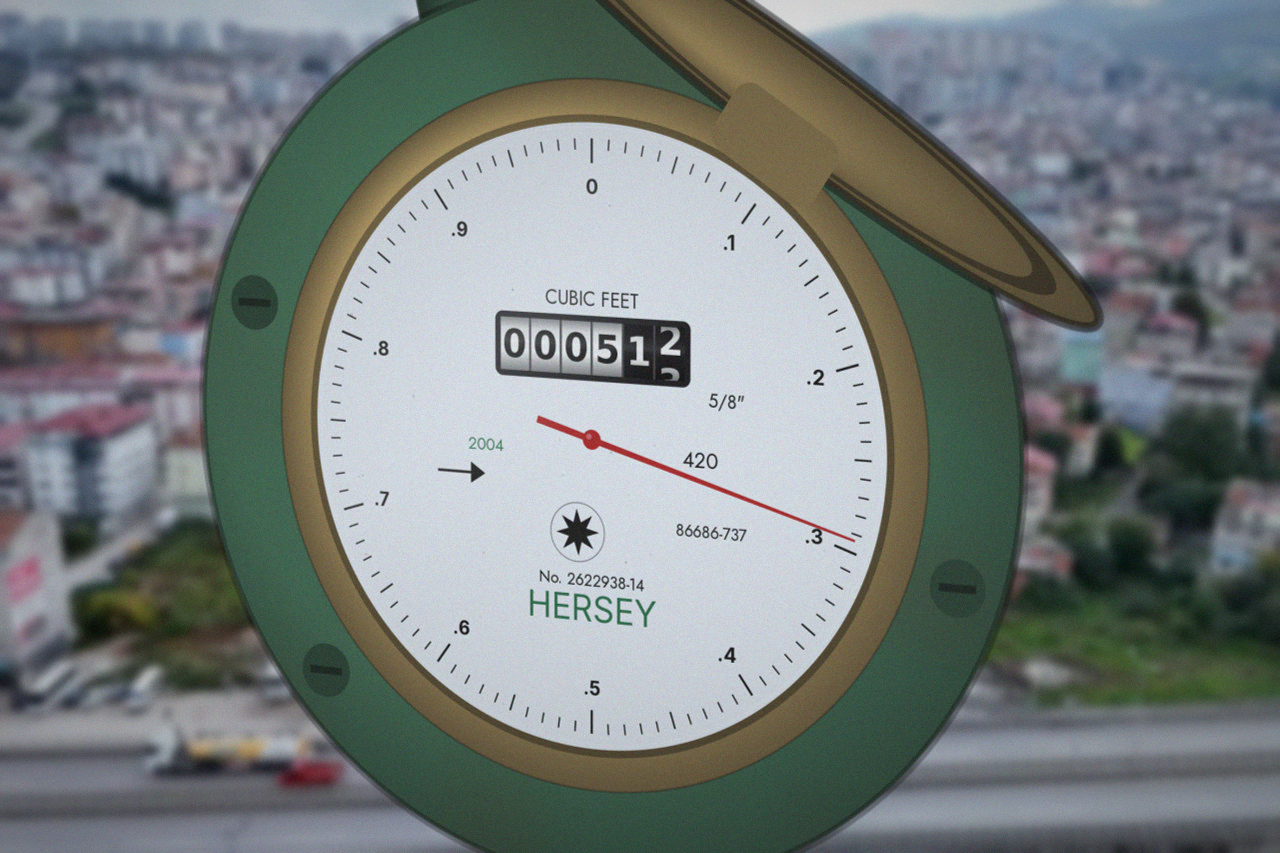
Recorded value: **512.29** ft³
